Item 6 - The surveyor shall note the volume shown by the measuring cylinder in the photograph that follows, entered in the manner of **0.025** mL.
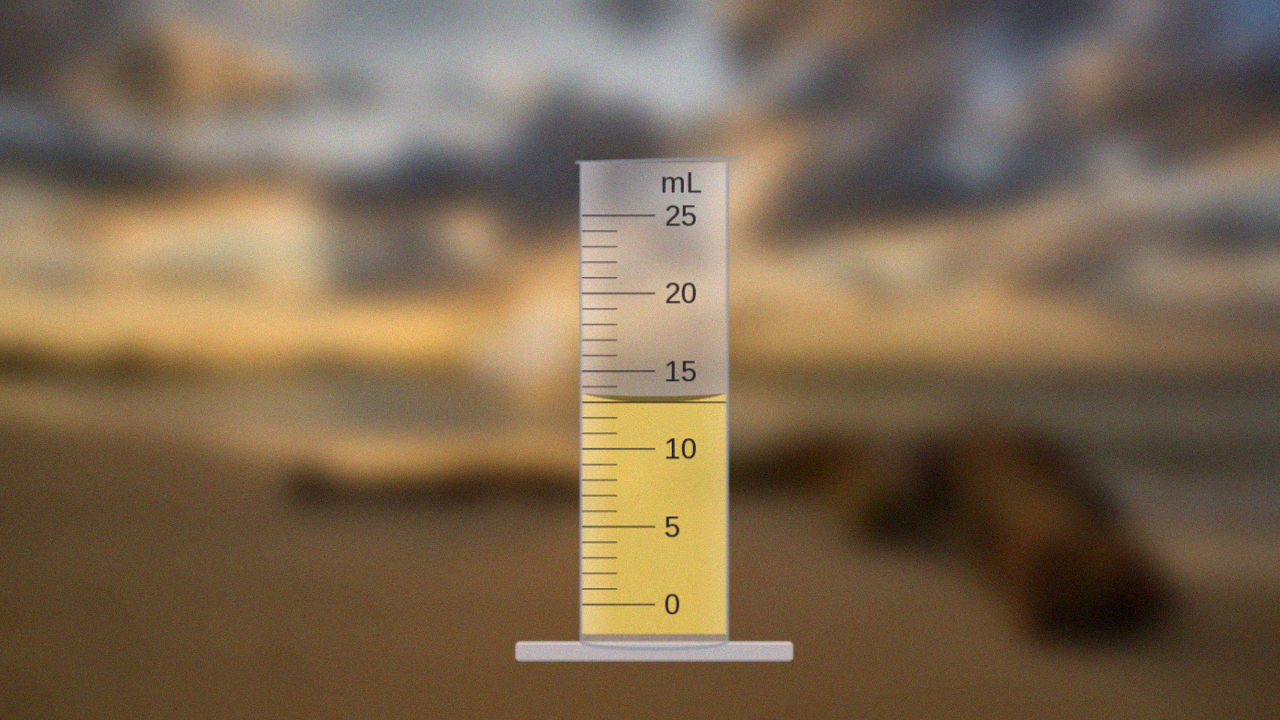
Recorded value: **13** mL
